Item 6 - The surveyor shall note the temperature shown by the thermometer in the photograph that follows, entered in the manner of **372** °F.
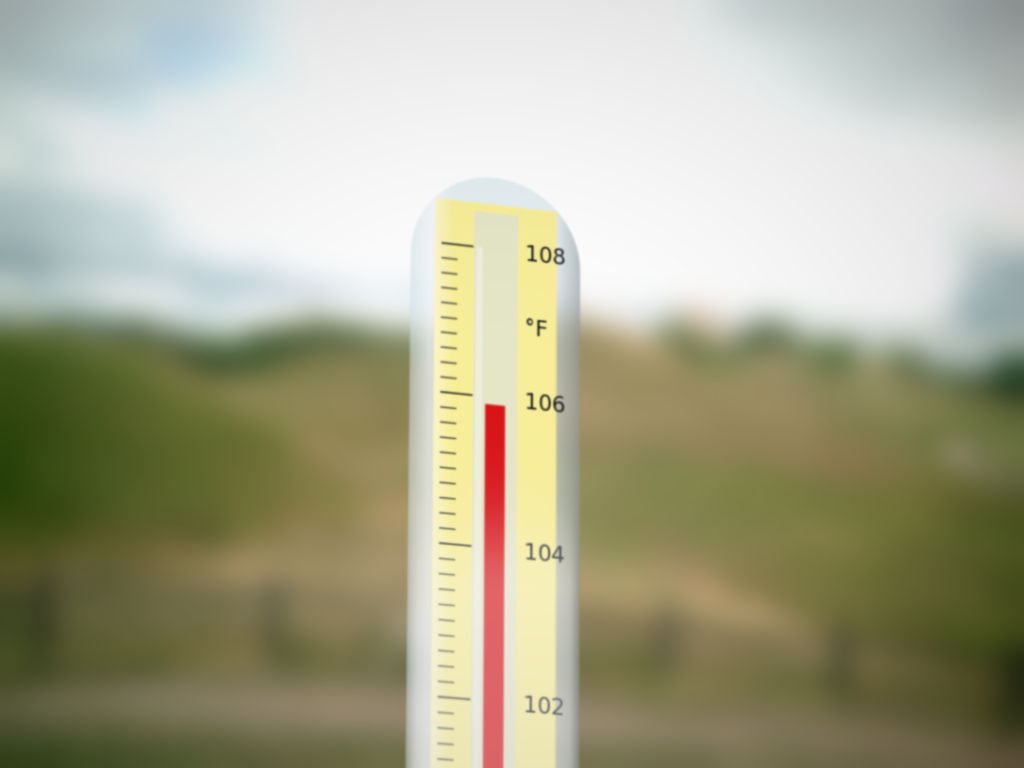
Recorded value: **105.9** °F
